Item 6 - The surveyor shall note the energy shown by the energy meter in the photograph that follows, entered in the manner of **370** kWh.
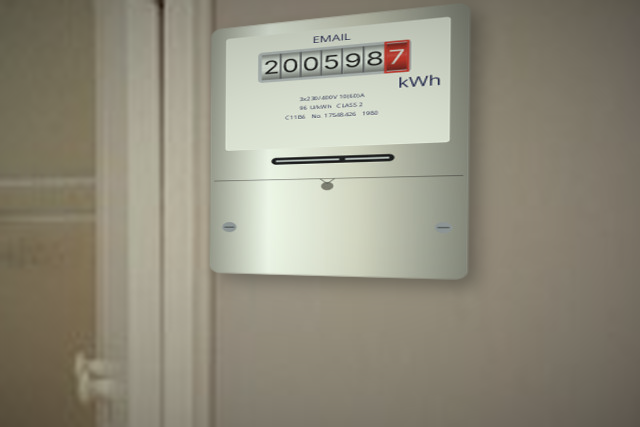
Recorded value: **200598.7** kWh
